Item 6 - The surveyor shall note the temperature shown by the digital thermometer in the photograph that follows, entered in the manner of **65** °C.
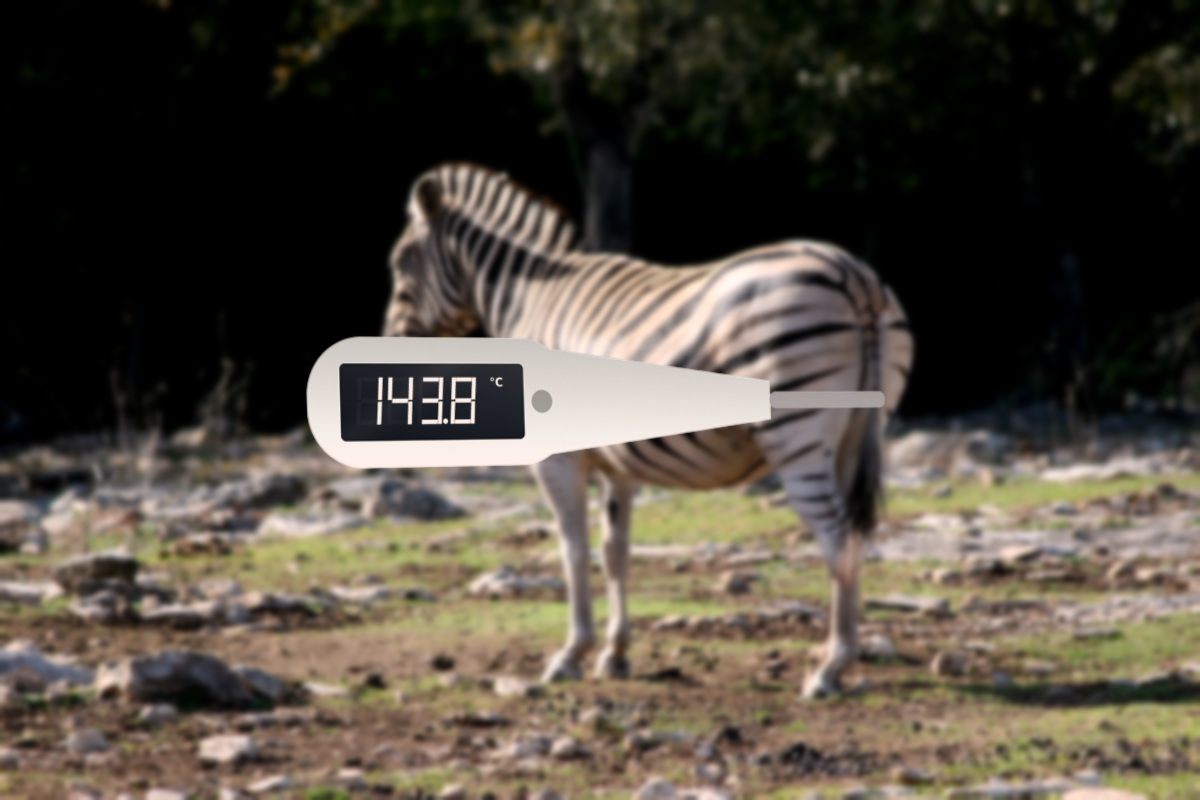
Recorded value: **143.8** °C
